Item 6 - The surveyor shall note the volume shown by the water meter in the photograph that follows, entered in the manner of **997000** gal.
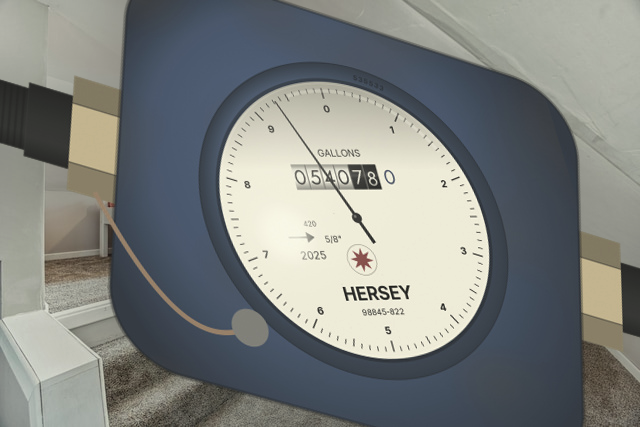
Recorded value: **540779.3** gal
